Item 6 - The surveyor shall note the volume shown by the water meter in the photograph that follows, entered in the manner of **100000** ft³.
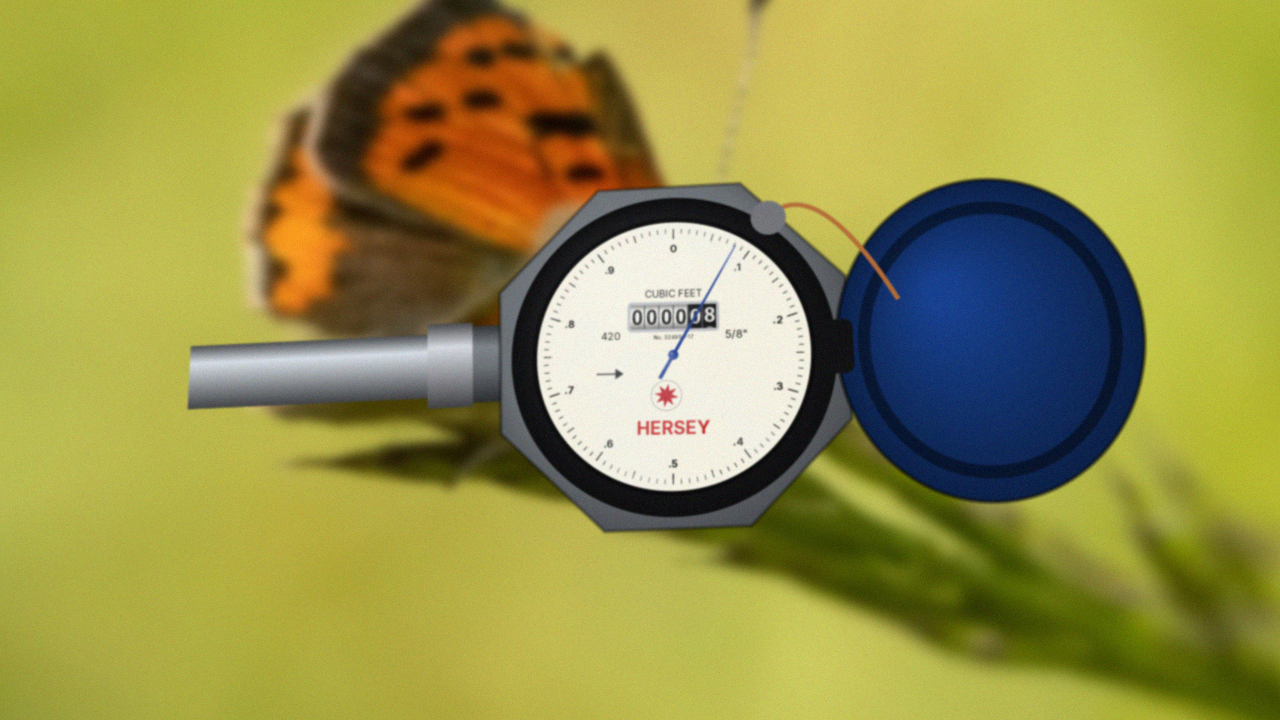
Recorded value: **8.08** ft³
